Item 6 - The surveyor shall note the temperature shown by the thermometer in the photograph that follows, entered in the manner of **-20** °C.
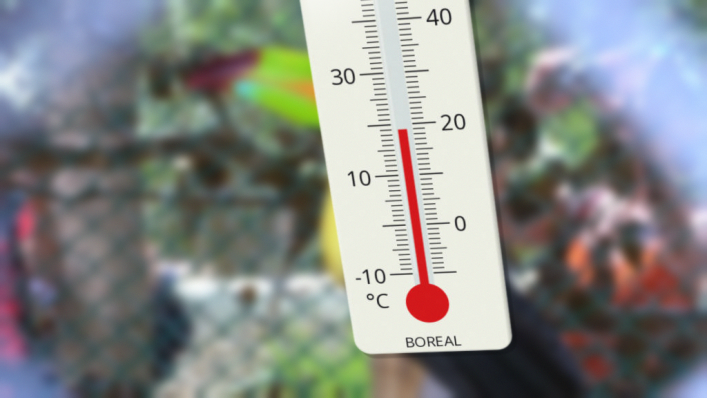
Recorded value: **19** °C
